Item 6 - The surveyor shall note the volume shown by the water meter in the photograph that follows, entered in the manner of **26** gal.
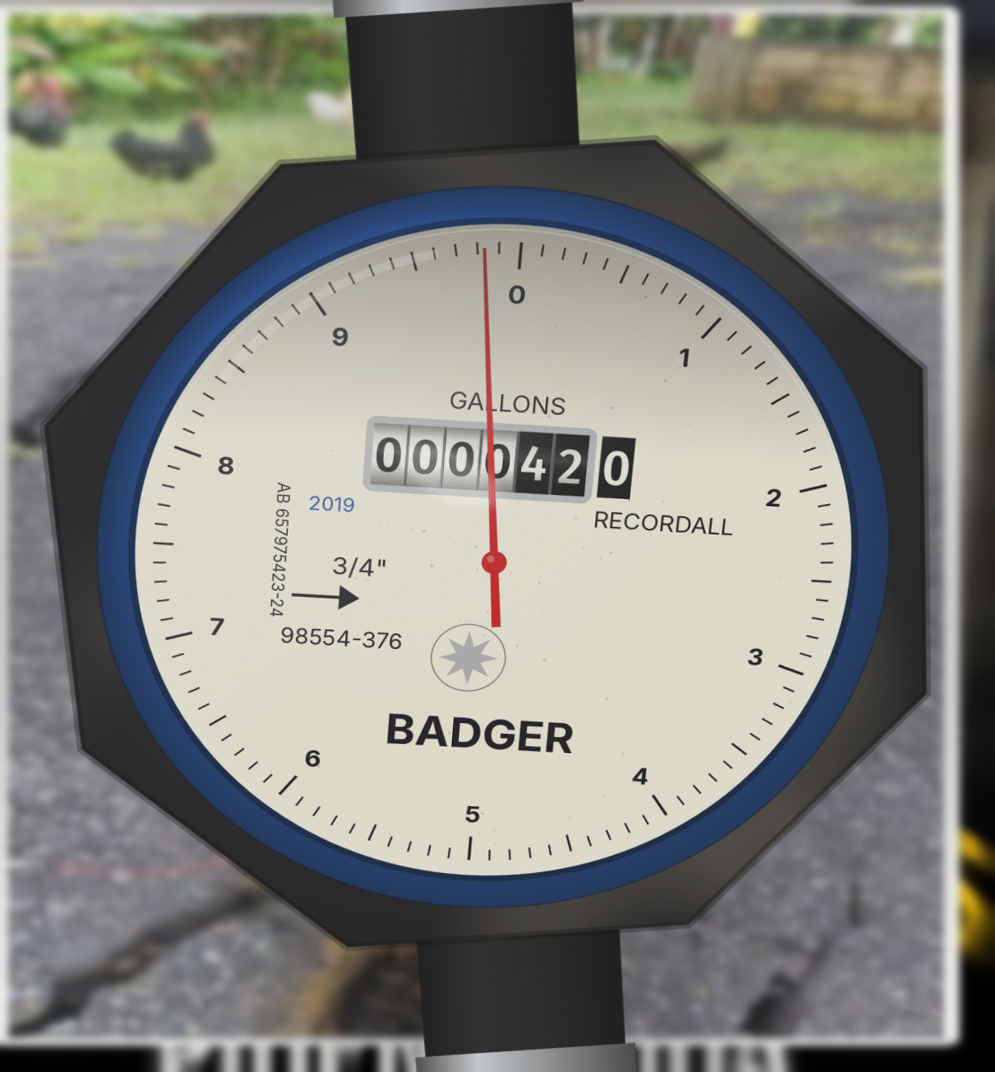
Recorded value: **419.8** gal
